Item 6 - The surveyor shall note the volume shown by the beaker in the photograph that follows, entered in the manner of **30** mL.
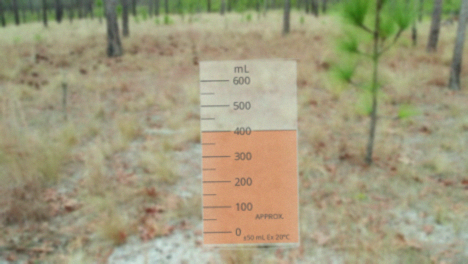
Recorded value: **400** mL
